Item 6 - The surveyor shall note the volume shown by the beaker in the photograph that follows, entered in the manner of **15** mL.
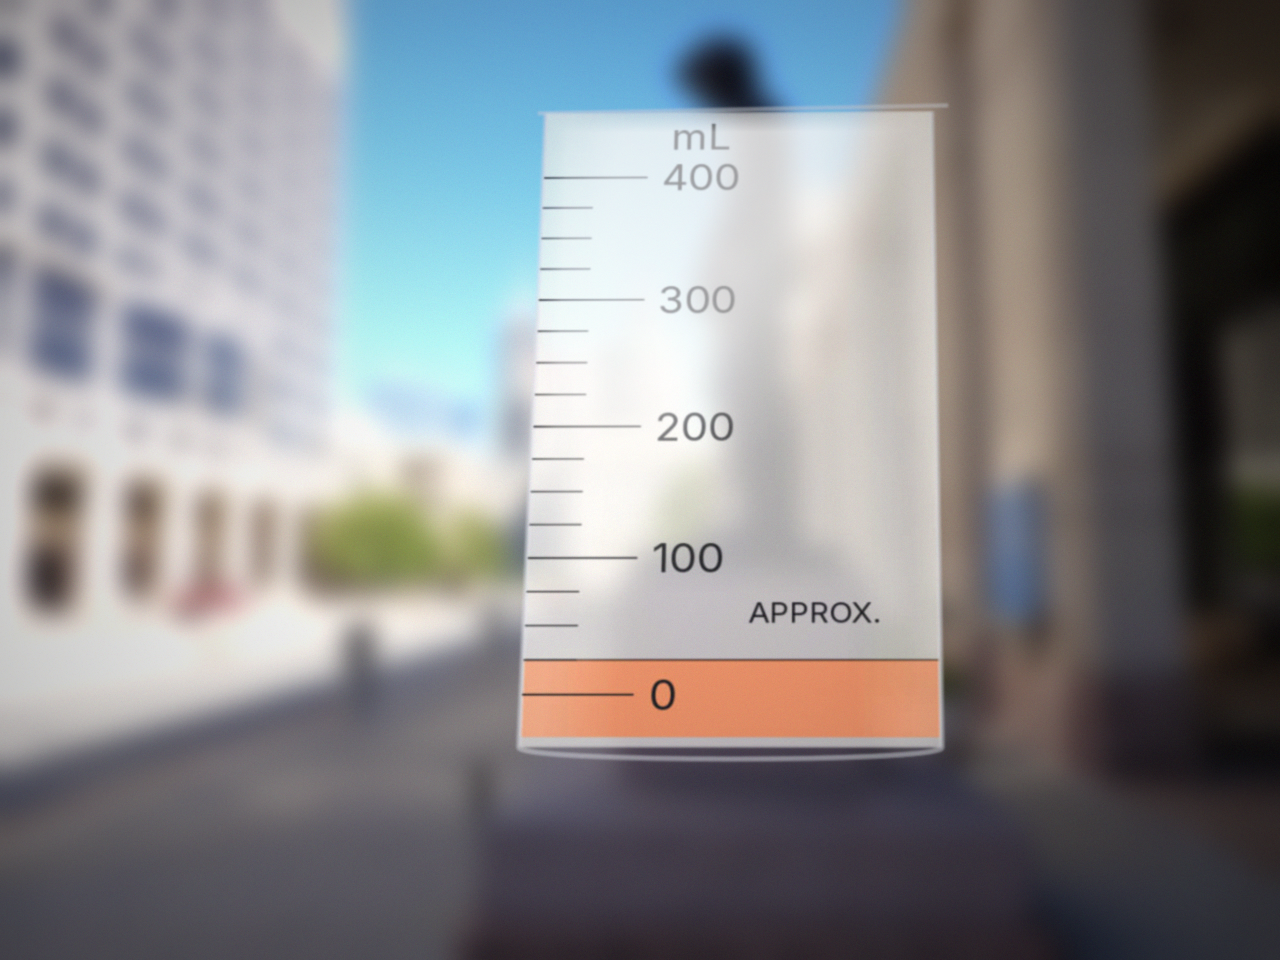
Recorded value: **25** mL
